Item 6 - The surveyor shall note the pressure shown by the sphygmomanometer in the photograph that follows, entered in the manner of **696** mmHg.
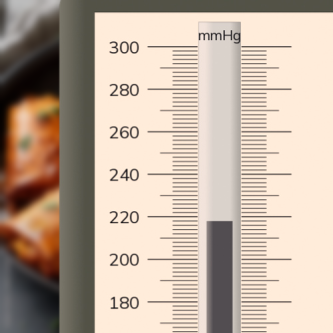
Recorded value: **218** mmHg
